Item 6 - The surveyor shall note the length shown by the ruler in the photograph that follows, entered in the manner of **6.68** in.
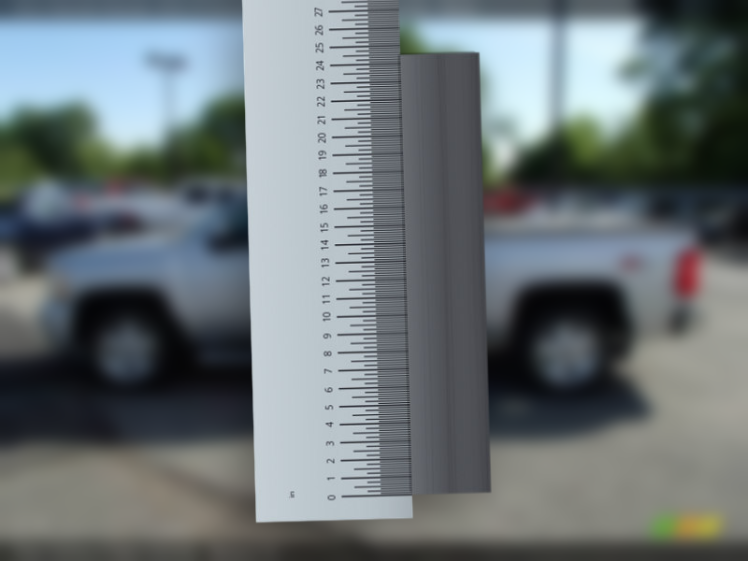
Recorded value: **24.5** in
